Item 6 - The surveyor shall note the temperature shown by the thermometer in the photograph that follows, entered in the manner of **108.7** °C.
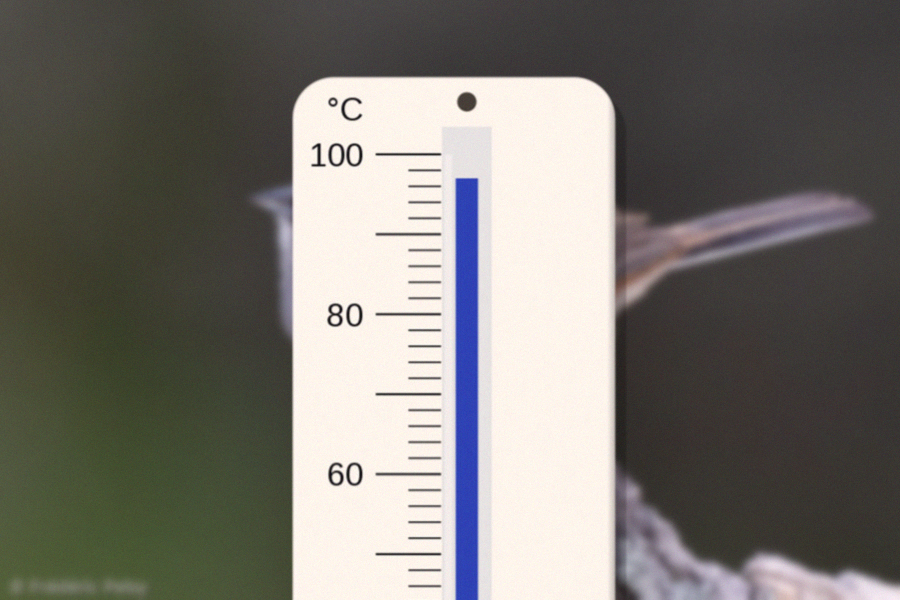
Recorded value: **97** °C
